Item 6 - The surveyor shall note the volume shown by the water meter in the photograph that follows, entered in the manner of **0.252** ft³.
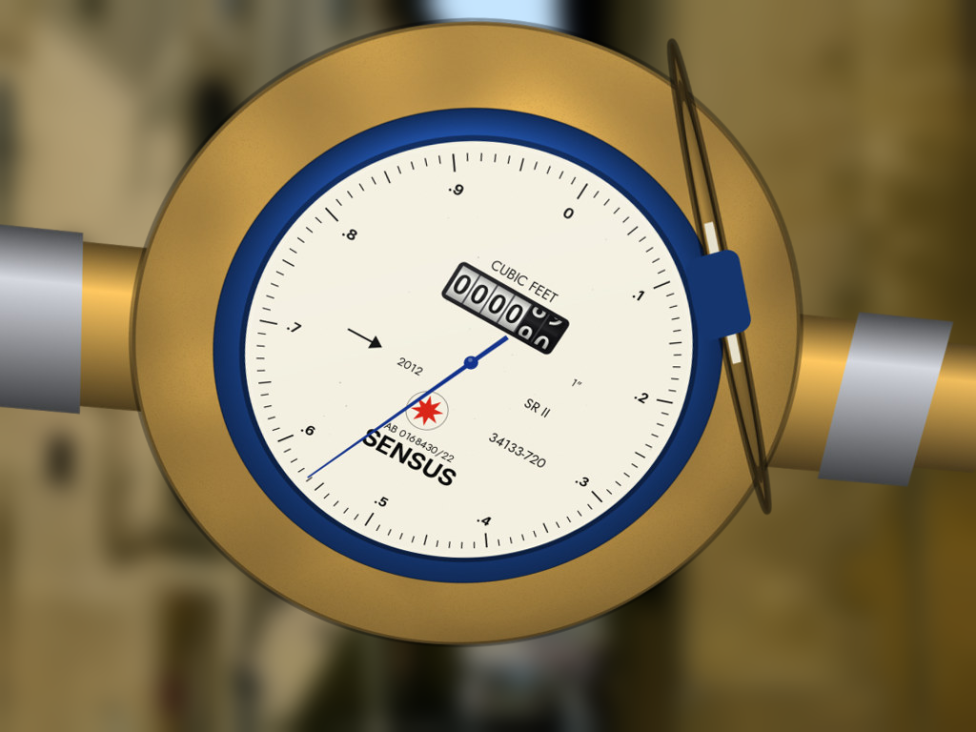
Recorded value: **89.56** ft³
